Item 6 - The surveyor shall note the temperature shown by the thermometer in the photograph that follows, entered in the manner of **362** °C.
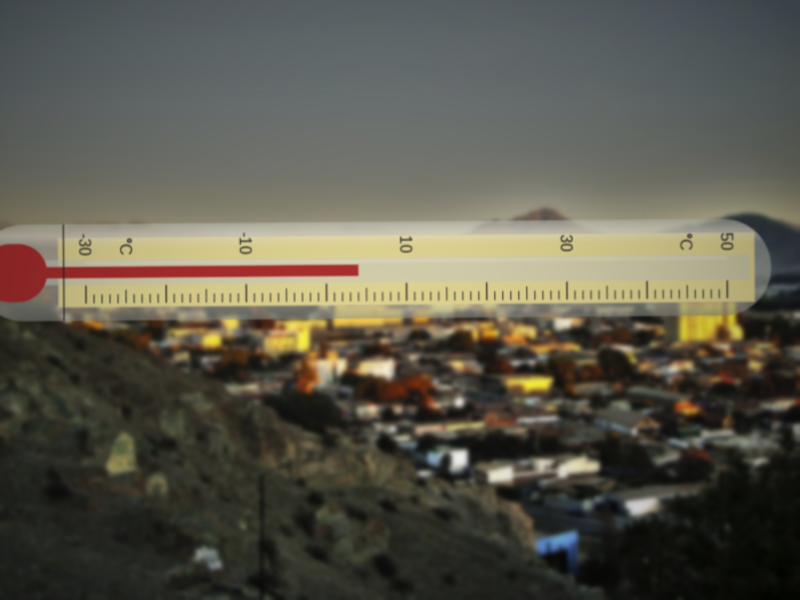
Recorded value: **4** °C
